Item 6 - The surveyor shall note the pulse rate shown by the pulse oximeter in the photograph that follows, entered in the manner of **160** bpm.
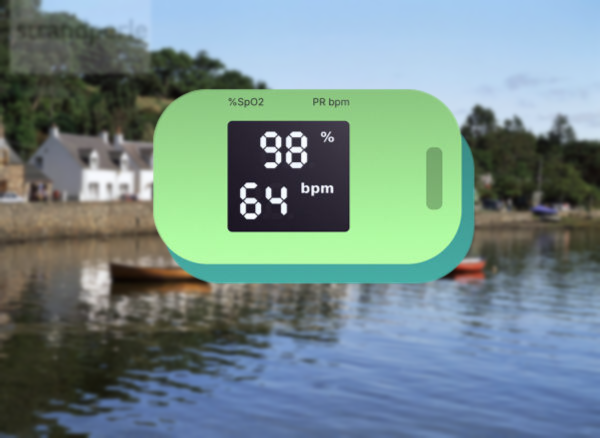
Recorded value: **64** bpm
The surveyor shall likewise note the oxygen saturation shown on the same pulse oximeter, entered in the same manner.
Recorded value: **98** %
